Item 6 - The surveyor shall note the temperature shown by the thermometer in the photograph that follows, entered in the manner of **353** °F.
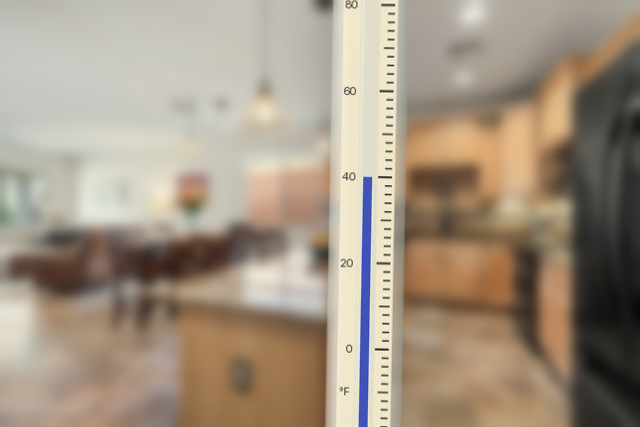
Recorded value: **40** °F
